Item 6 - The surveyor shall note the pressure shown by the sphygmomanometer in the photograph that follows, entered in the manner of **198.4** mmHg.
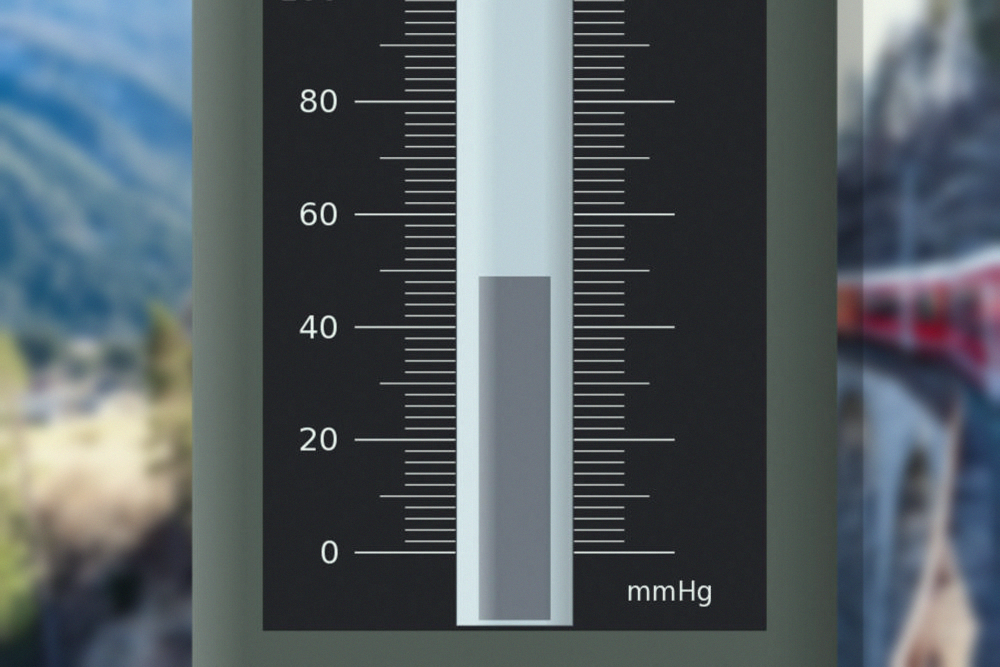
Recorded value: **49** mmHg
